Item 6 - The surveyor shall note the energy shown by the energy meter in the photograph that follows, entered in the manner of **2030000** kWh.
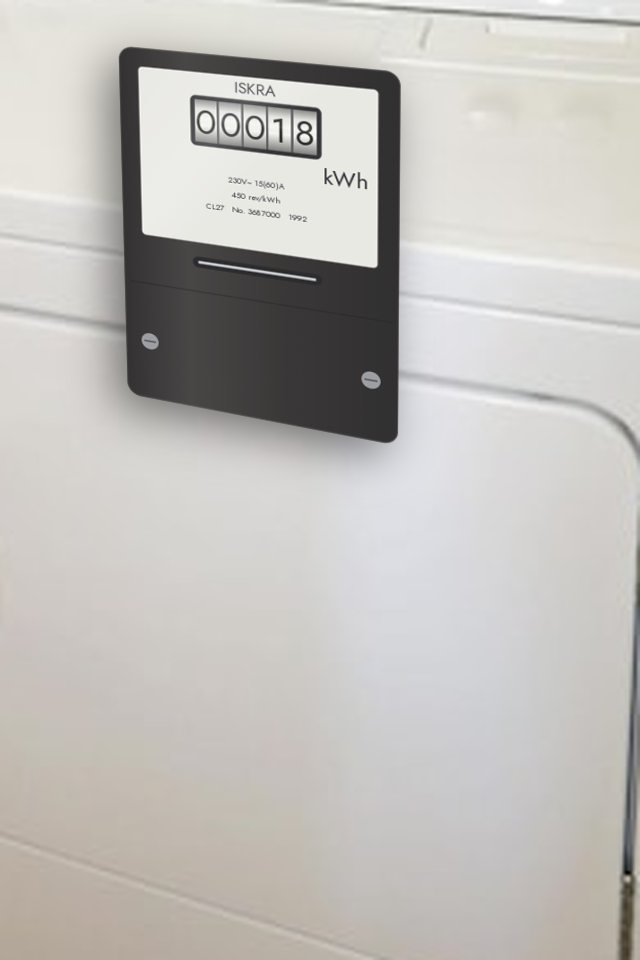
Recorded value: **18** kWh
